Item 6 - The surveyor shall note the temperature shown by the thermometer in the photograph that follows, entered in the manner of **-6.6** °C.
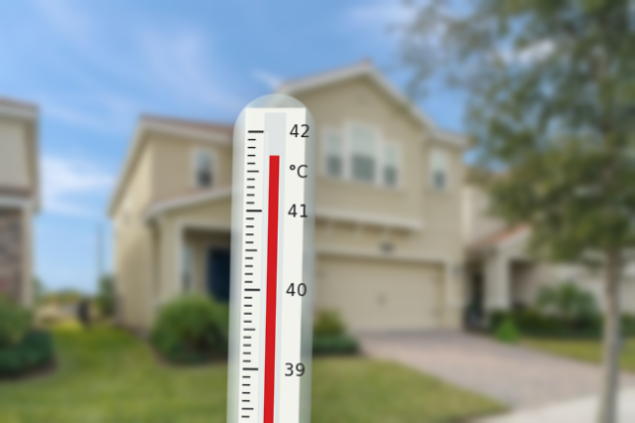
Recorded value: **41.7** °C
